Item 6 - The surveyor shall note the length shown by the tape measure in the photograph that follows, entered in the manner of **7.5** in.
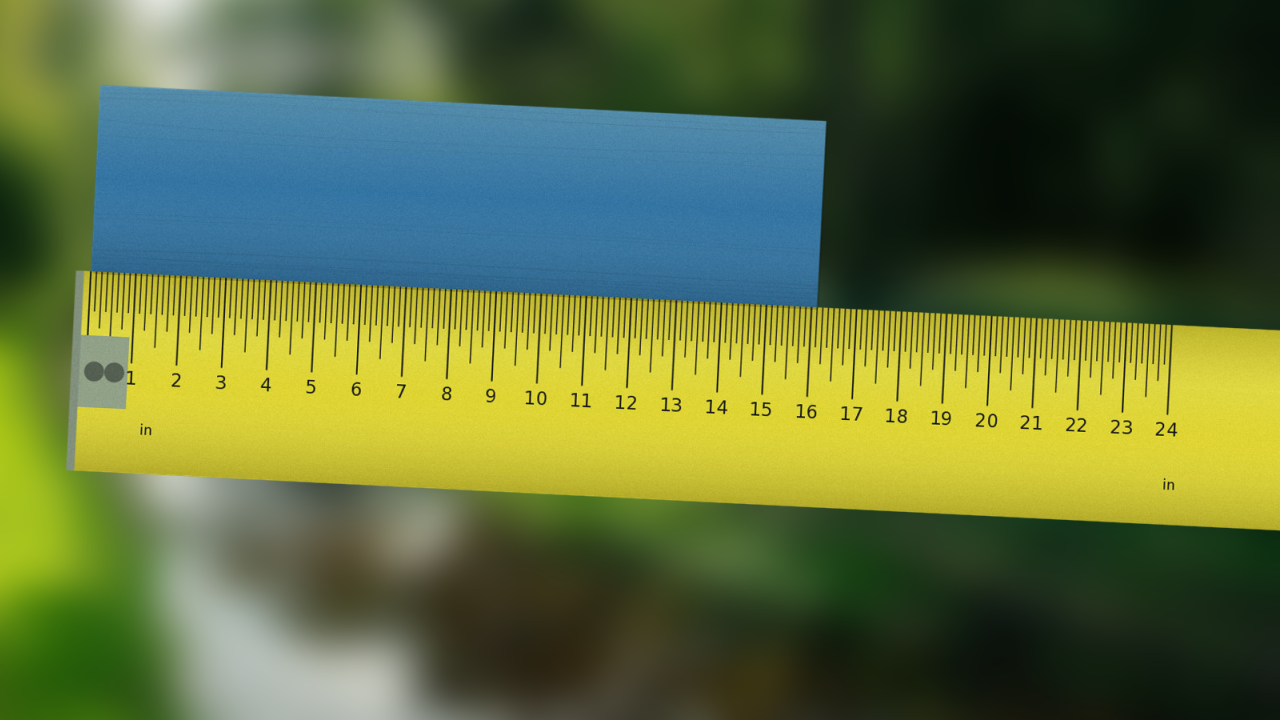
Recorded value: **16.125** in
